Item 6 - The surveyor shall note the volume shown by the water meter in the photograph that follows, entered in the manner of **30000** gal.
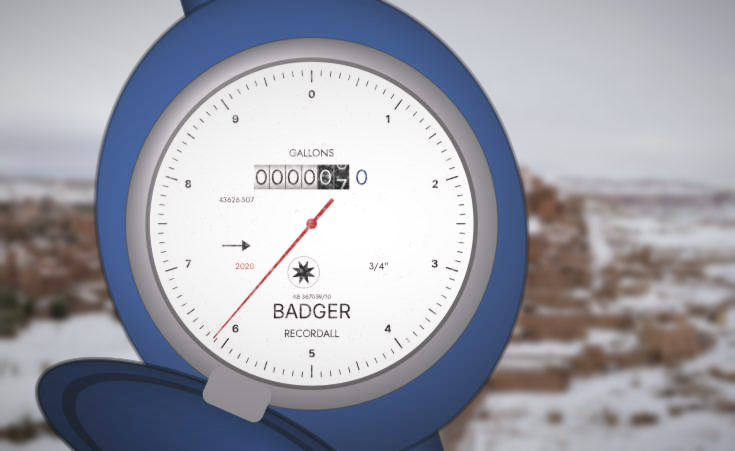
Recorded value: **66.1** gal
